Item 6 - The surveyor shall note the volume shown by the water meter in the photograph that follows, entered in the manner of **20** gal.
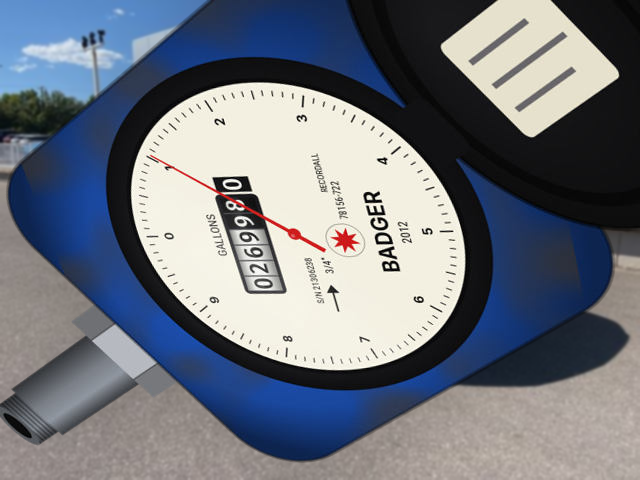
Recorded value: **269981.0** gal
